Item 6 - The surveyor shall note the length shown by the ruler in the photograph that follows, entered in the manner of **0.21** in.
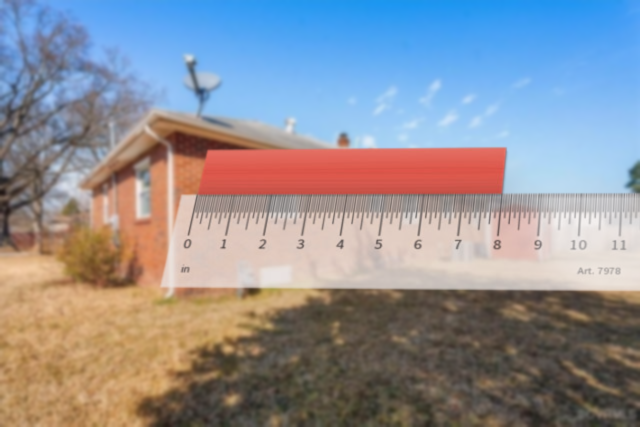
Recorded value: **8** in
